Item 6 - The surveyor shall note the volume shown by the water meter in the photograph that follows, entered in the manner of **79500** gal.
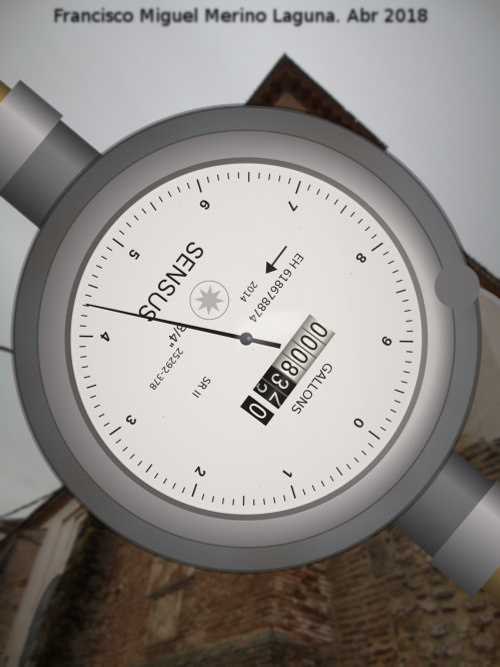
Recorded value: **8324.3** gal
